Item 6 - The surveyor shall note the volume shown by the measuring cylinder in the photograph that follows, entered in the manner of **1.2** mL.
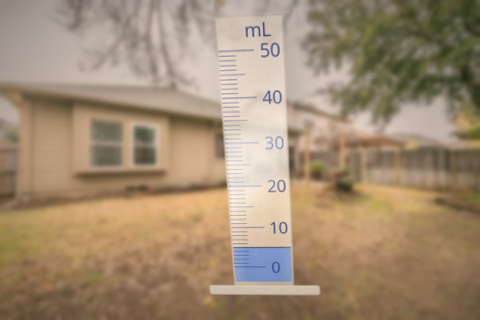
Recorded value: **5** mL
